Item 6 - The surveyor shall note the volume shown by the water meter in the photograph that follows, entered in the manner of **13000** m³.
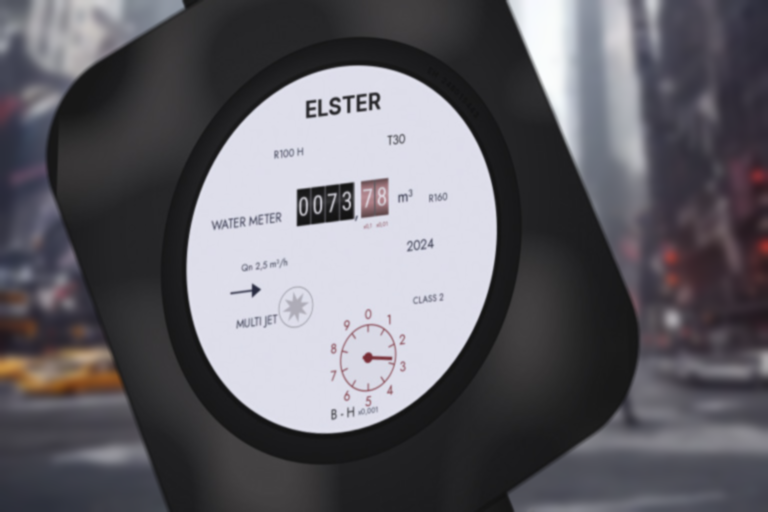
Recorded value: **73.782** m³
